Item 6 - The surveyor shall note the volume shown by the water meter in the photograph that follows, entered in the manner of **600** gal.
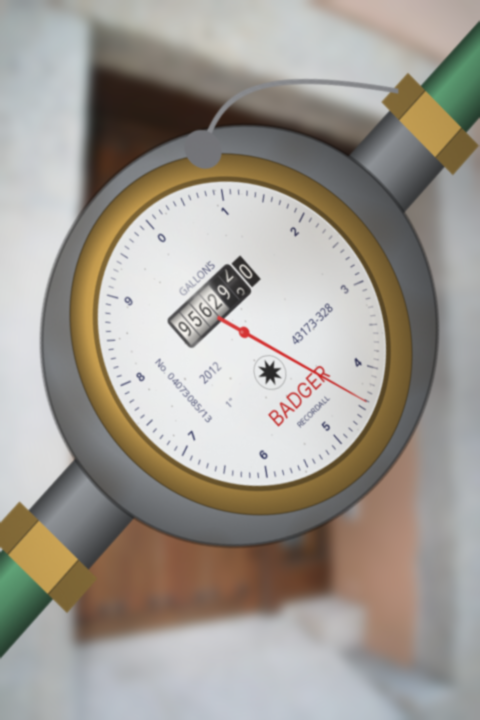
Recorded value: **9562924.4** gal
